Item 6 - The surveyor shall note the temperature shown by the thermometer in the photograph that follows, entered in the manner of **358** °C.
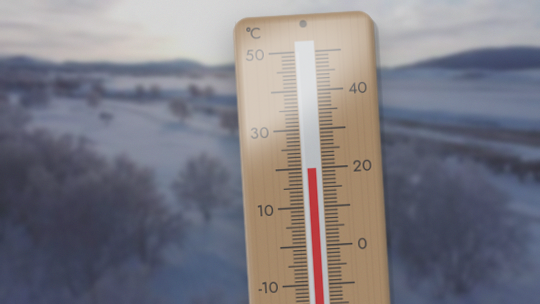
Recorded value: **20** °C
